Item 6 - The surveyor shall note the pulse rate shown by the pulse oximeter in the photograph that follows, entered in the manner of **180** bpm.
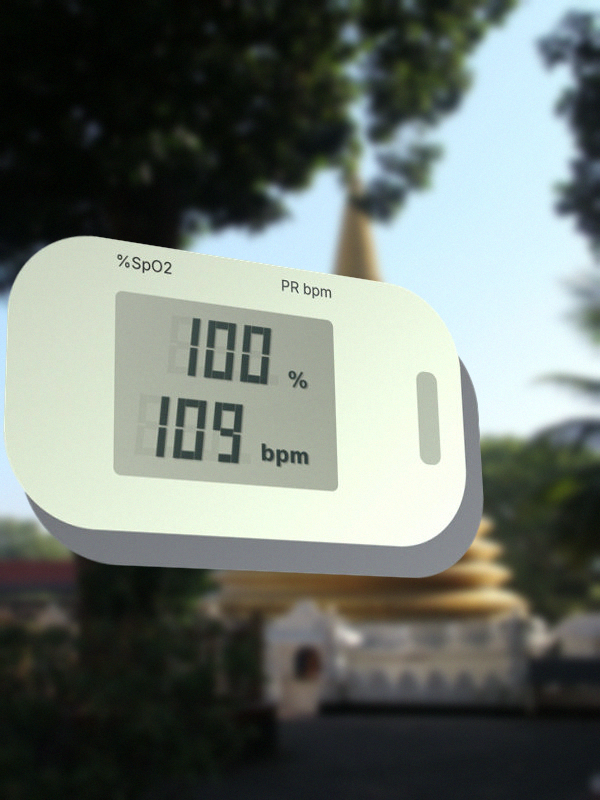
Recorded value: **109** bpm
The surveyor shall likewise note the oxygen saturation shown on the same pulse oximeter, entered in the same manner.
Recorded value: **100** %
